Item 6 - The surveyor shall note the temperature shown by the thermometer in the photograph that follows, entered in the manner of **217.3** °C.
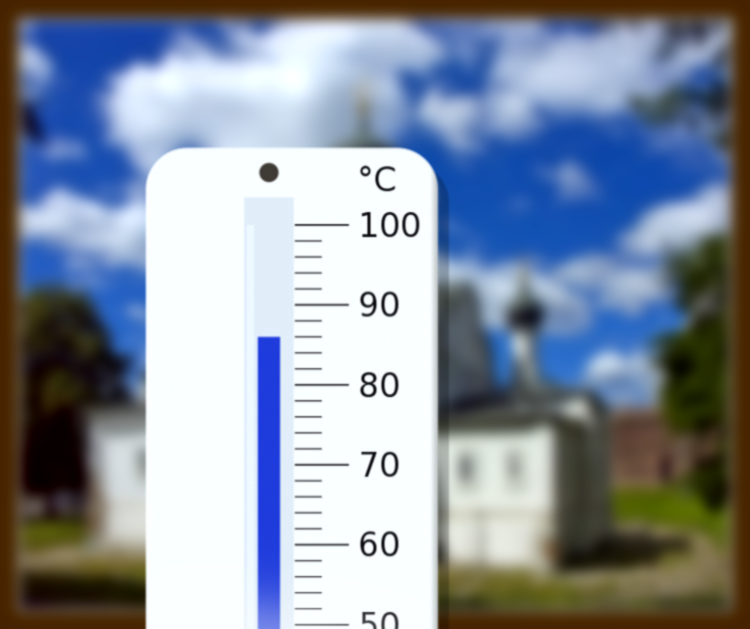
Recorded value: **86** °C
